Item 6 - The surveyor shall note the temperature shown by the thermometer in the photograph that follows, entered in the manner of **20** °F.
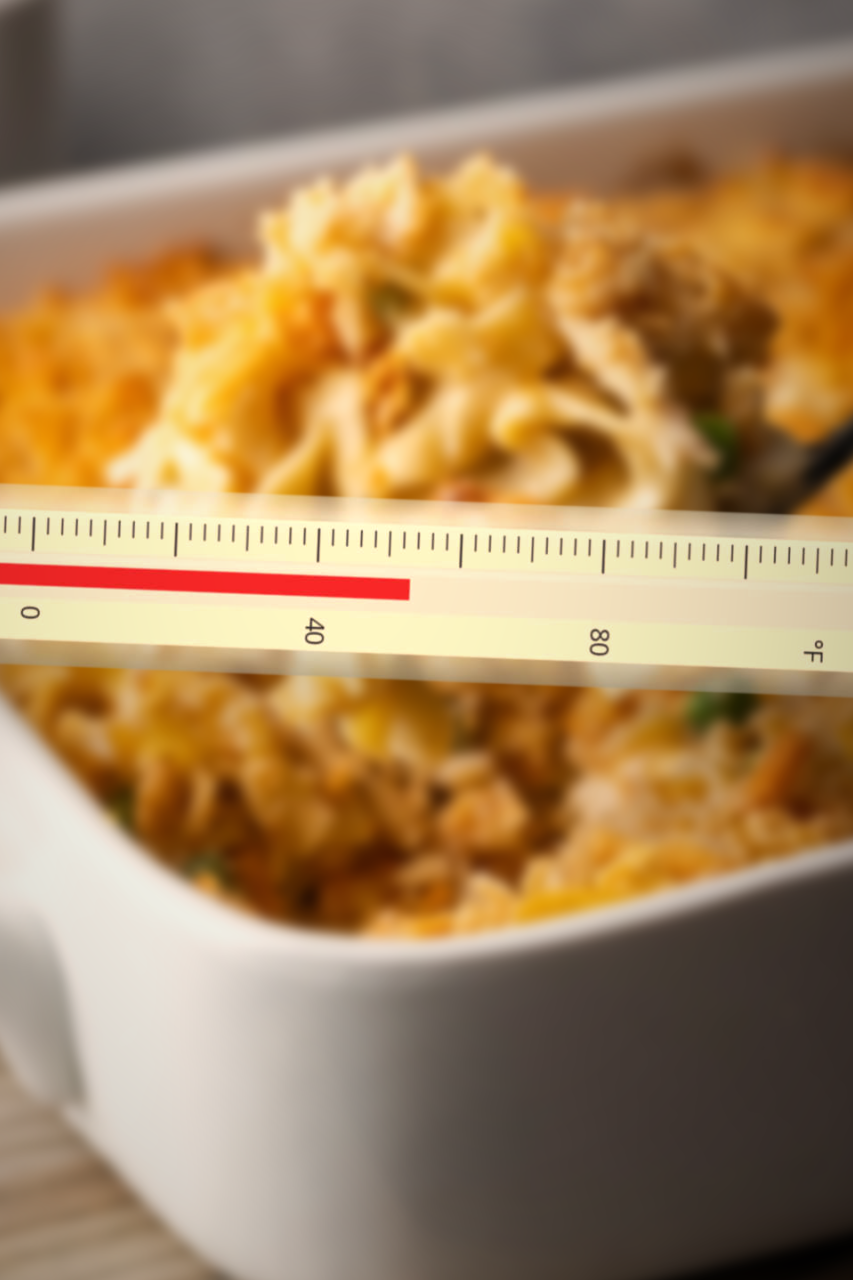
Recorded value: **53** °F
